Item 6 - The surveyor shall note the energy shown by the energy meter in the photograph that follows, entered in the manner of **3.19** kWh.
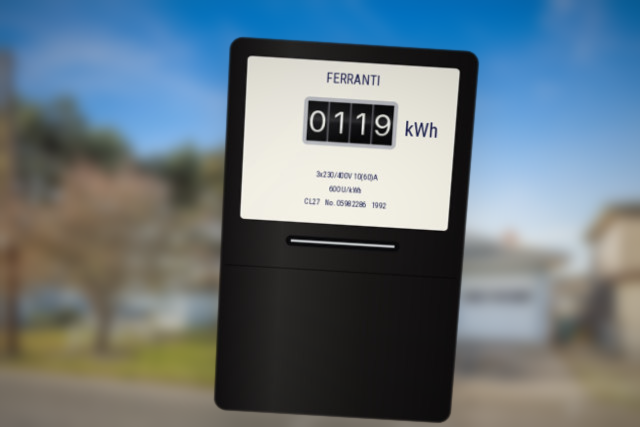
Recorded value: **119** kWh
